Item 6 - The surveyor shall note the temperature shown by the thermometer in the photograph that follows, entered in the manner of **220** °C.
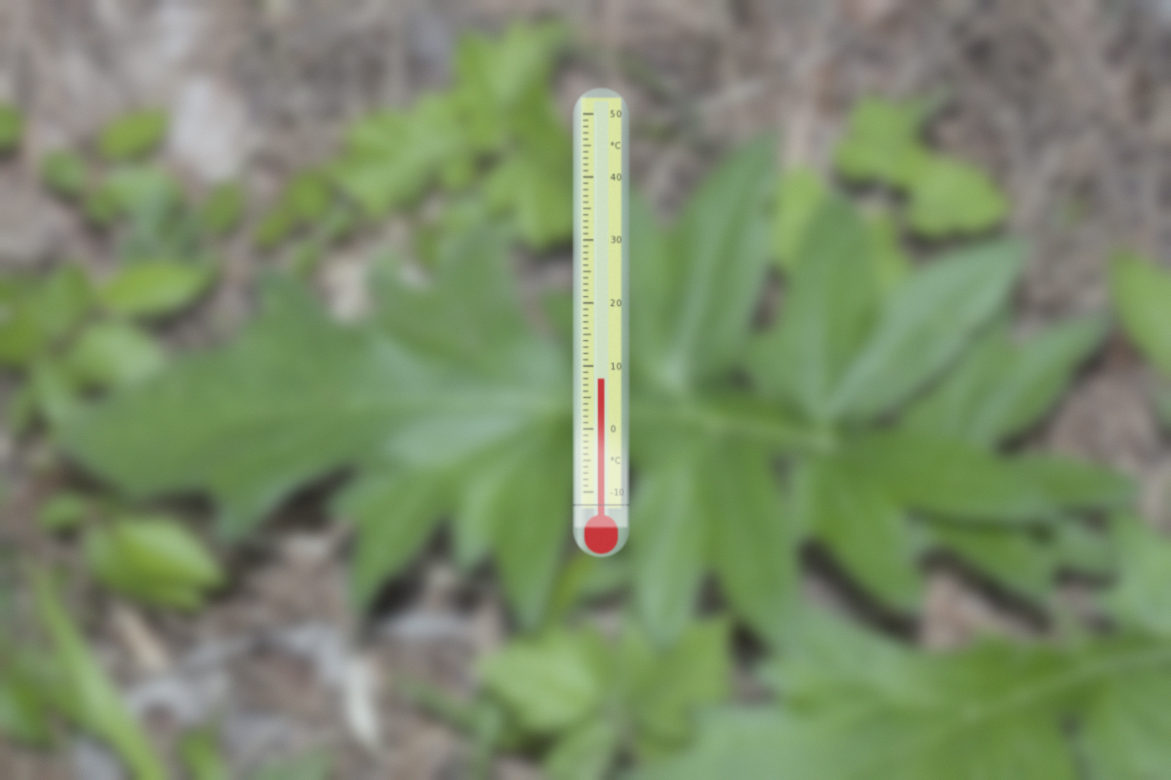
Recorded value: **8** °C
